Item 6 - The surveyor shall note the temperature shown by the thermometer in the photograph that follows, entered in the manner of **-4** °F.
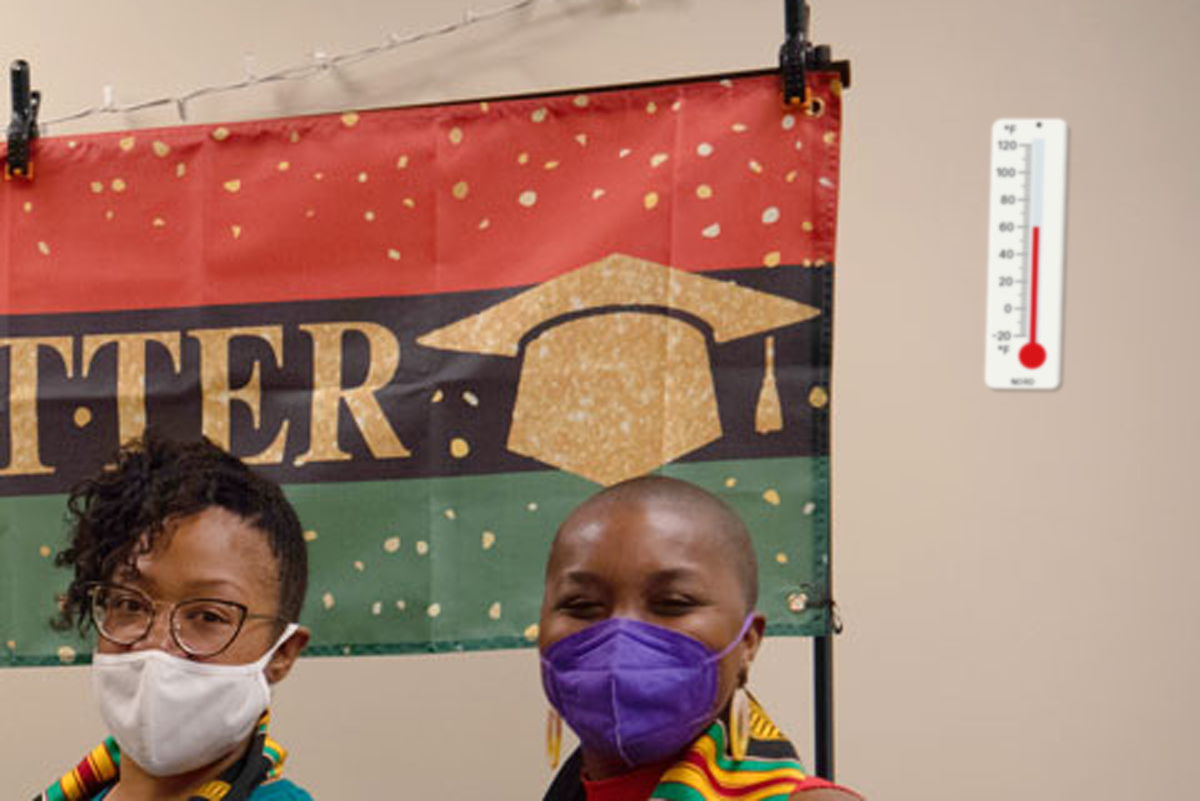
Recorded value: **60** °F
